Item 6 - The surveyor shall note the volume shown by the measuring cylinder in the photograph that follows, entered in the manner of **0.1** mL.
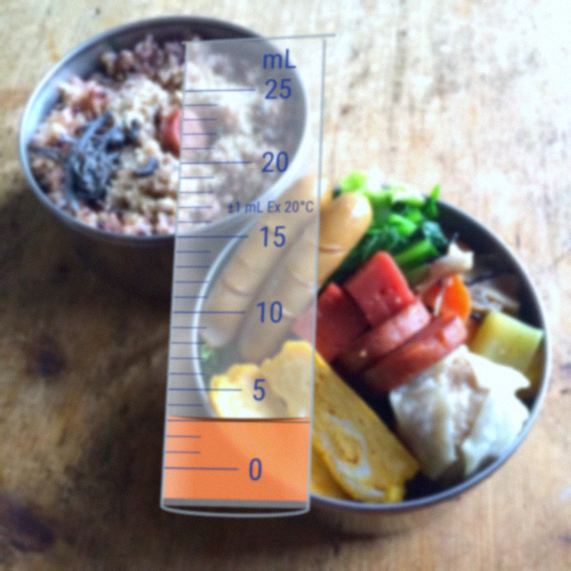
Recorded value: **3** mL
